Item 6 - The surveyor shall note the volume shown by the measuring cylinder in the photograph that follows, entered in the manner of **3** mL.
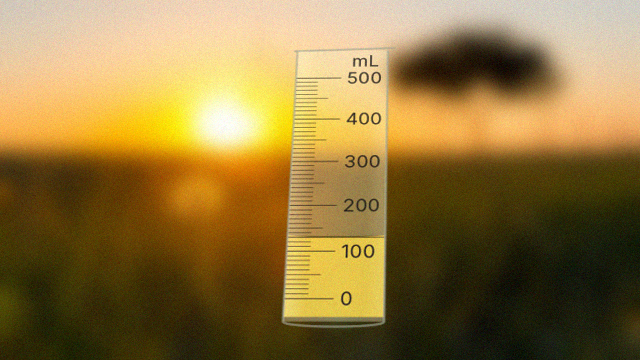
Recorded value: **130** mL
